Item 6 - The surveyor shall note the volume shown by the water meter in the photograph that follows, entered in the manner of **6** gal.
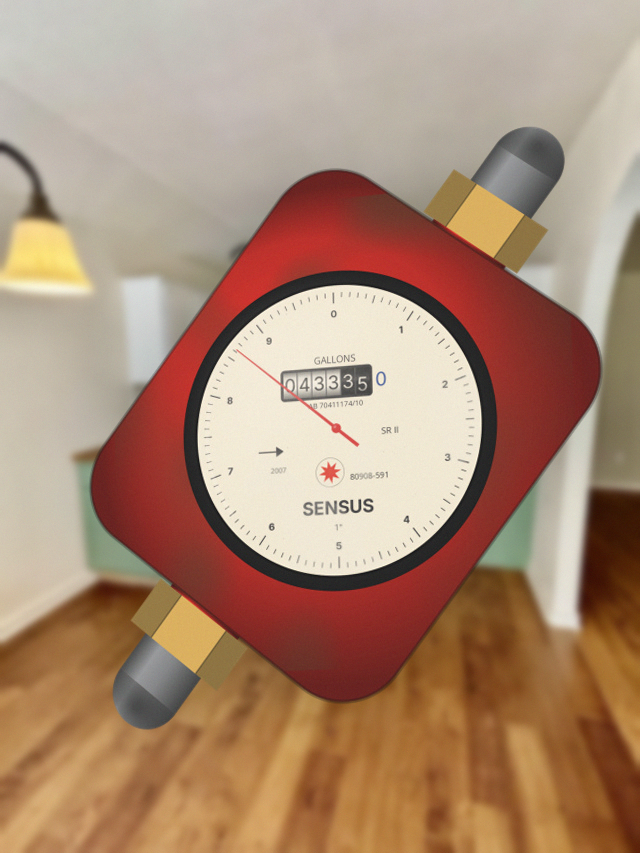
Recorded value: **433348.6** gal
